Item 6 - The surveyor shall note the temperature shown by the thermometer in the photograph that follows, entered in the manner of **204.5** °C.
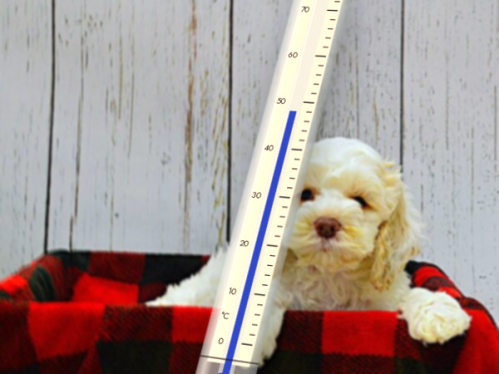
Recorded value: **48** °C
